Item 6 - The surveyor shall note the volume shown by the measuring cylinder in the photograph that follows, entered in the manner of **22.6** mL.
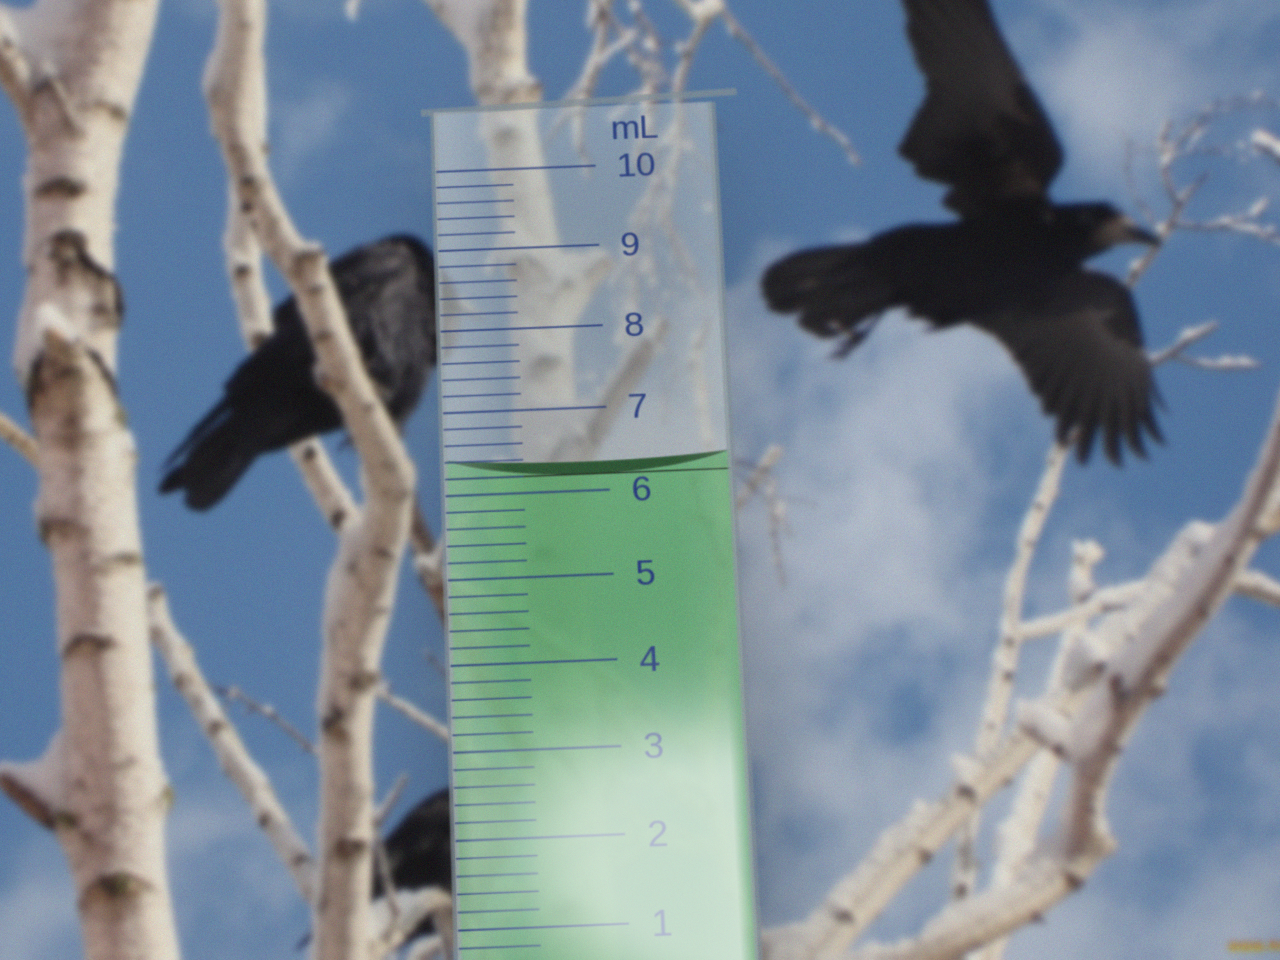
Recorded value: **6.2** mL
